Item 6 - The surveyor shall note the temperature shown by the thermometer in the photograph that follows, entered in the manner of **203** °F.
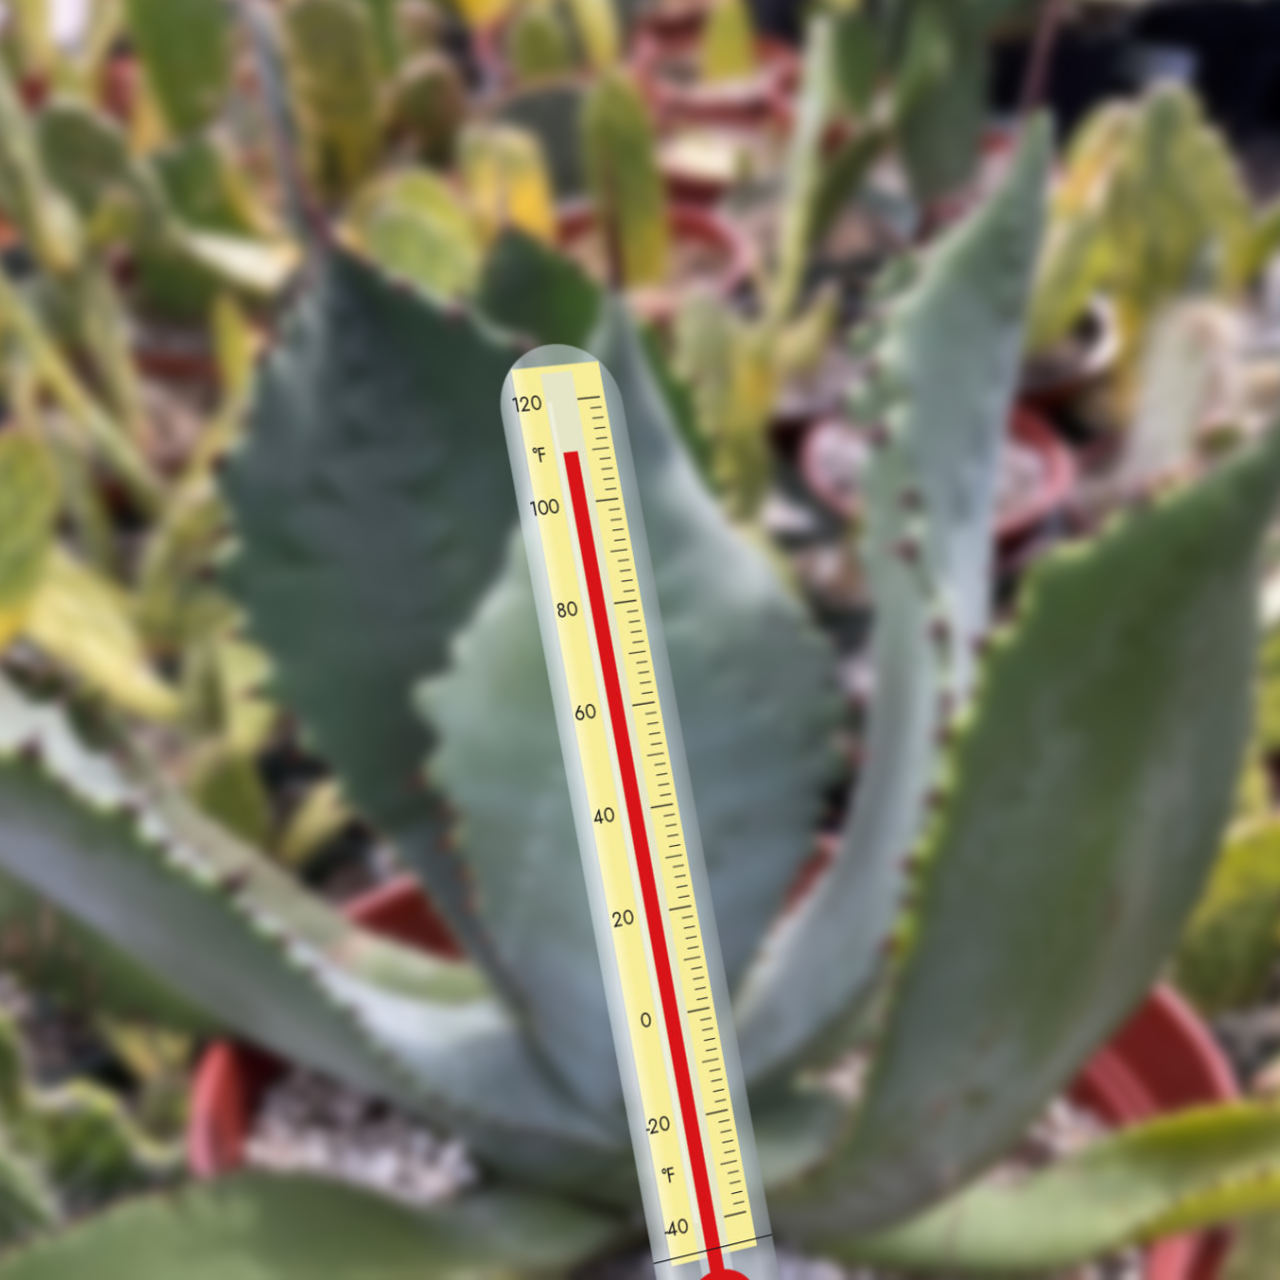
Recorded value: **110** °F
